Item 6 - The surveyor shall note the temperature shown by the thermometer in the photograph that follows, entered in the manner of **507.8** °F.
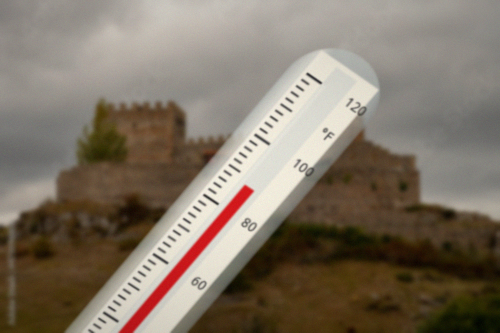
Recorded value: **88** °F
